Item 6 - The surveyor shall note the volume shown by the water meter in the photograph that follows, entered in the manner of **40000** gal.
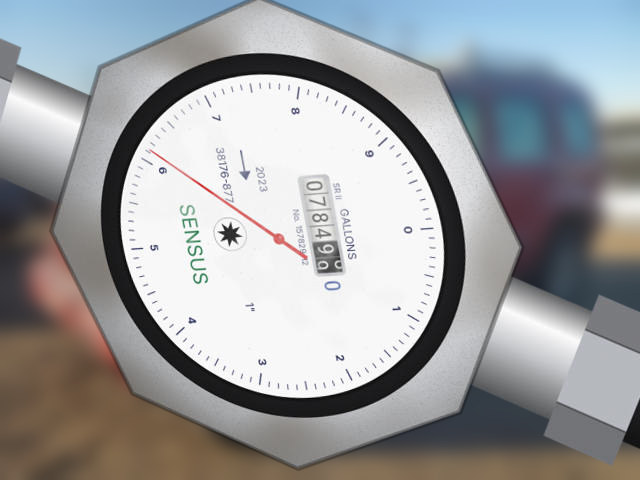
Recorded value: **784986.1** gal
